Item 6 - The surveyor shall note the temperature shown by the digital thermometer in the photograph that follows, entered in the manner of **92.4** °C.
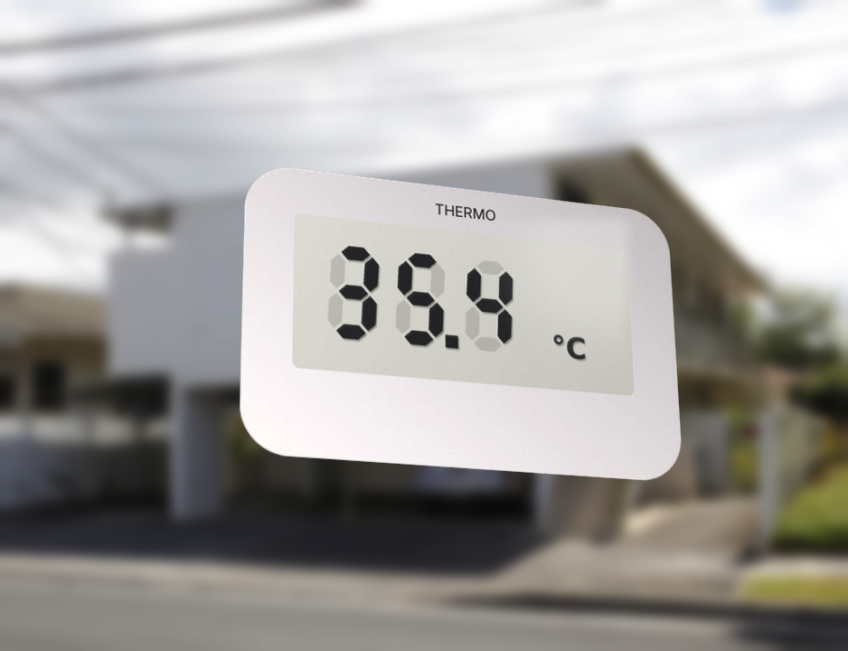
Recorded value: **35.4** °C
